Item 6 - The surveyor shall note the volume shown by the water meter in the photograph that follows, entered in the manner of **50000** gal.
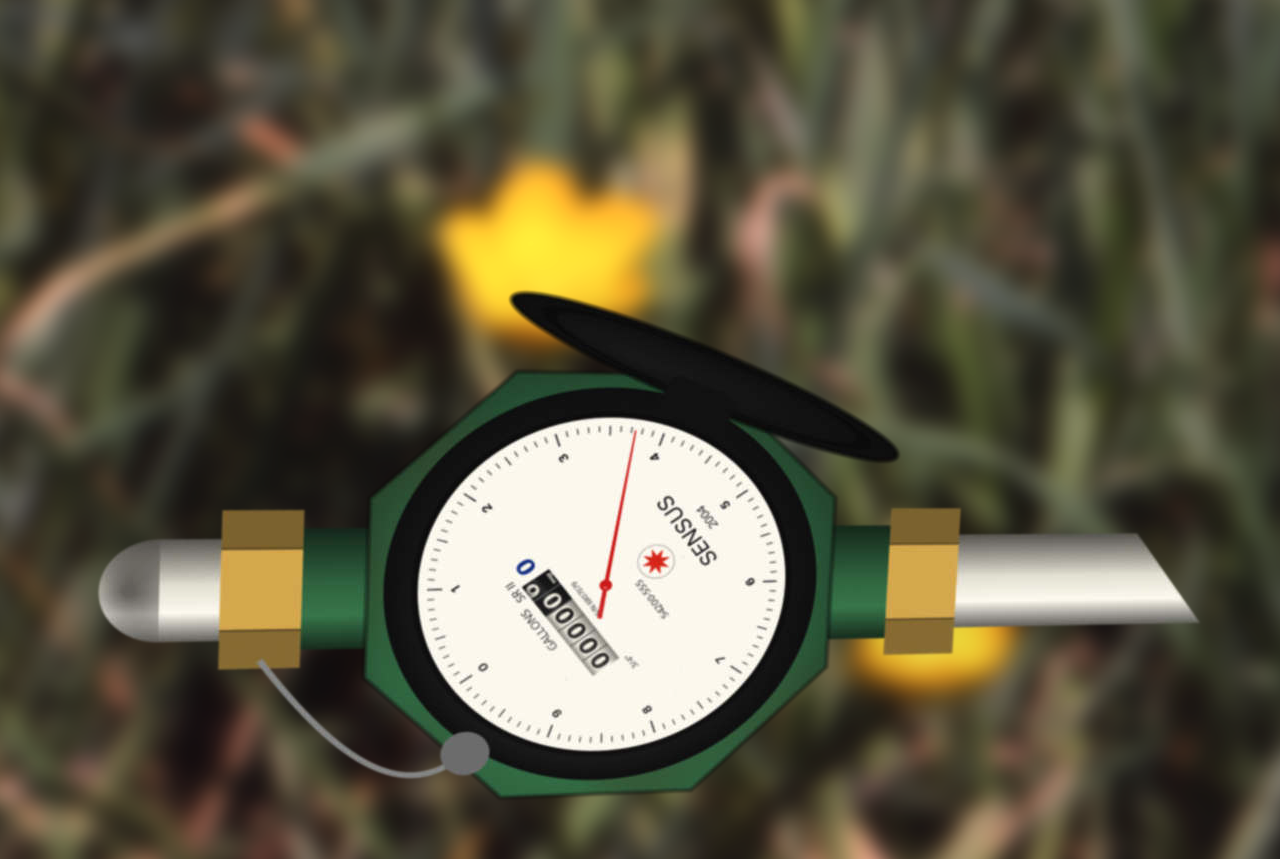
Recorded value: **63.7** gal
